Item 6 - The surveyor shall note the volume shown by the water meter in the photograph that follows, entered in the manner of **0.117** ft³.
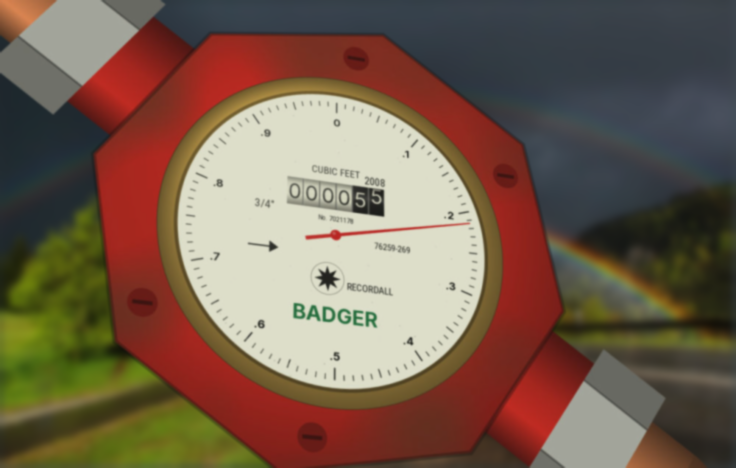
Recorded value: **55.21** ft³
